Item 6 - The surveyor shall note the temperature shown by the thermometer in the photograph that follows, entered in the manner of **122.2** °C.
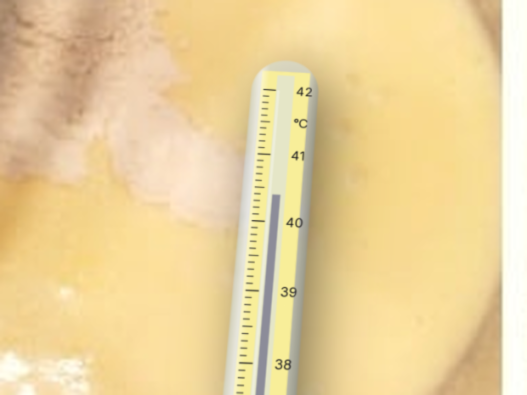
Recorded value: **40.4** °C
